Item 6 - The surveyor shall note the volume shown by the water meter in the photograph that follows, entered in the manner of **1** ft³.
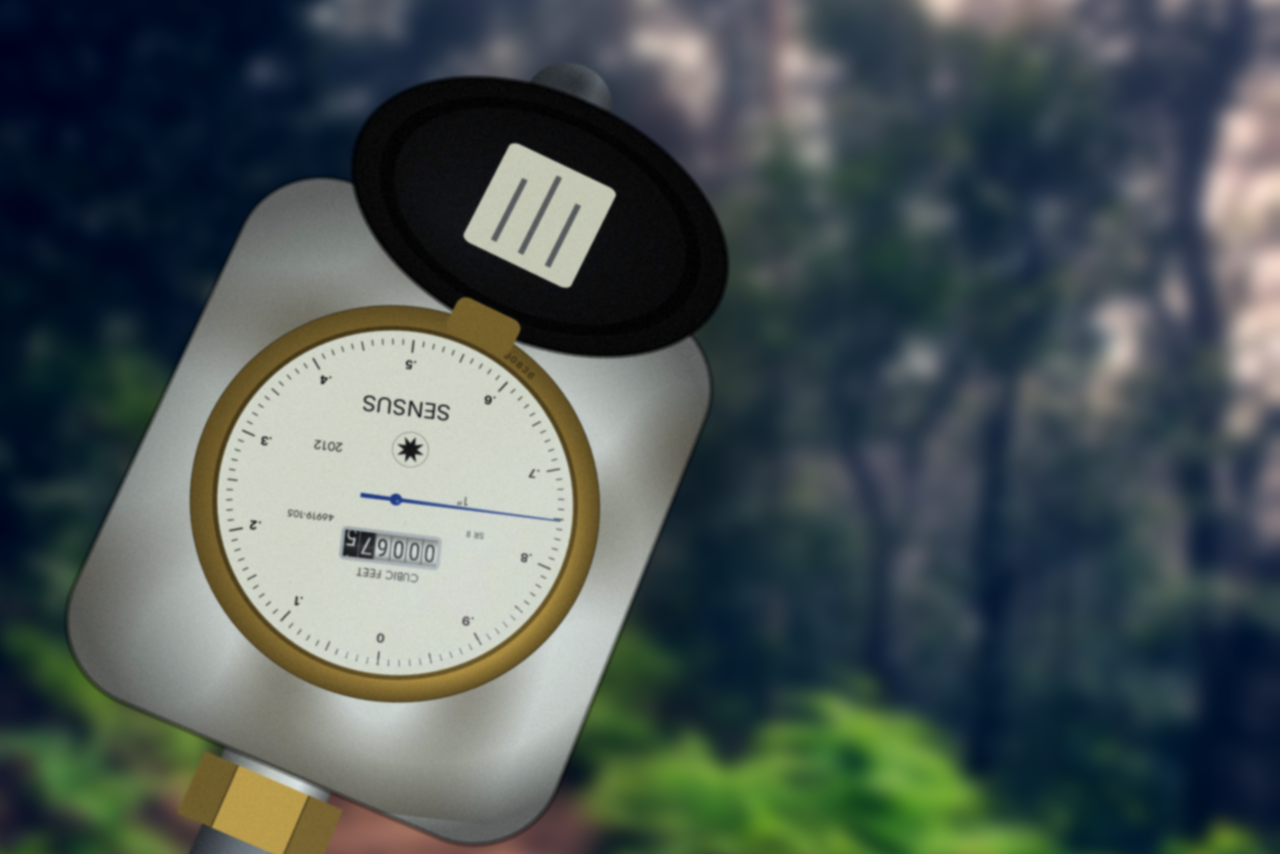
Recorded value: **674.75** ft³
